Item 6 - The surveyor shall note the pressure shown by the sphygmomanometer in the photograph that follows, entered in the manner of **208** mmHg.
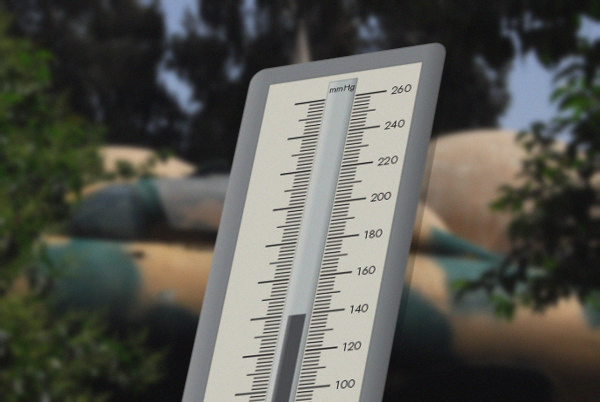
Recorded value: **140** mmHg
